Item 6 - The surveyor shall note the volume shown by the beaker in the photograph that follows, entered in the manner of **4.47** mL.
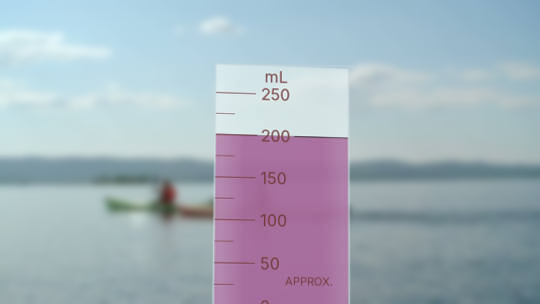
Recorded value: **200** mL
